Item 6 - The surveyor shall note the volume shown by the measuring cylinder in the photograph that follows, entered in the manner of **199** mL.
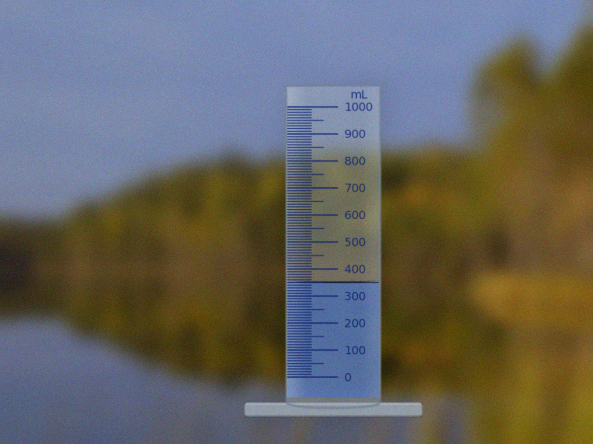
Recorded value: **350** mL
